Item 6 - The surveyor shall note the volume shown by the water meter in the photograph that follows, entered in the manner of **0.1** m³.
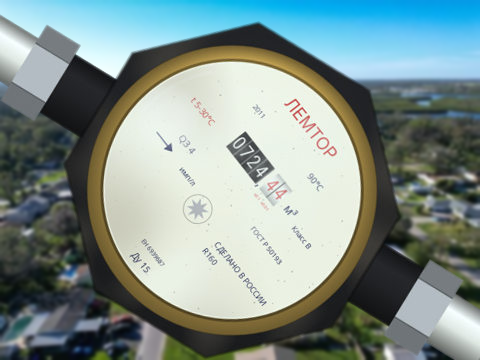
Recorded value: **724.44** m³
